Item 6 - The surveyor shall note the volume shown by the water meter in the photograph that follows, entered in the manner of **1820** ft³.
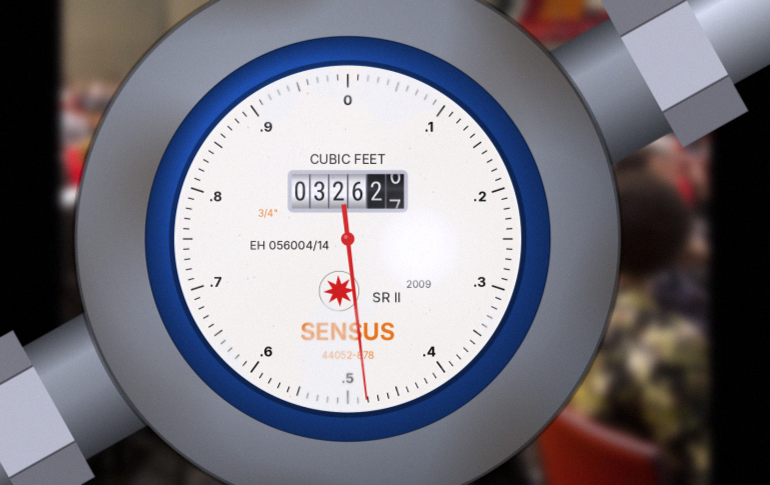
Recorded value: **32626.48** ft³
